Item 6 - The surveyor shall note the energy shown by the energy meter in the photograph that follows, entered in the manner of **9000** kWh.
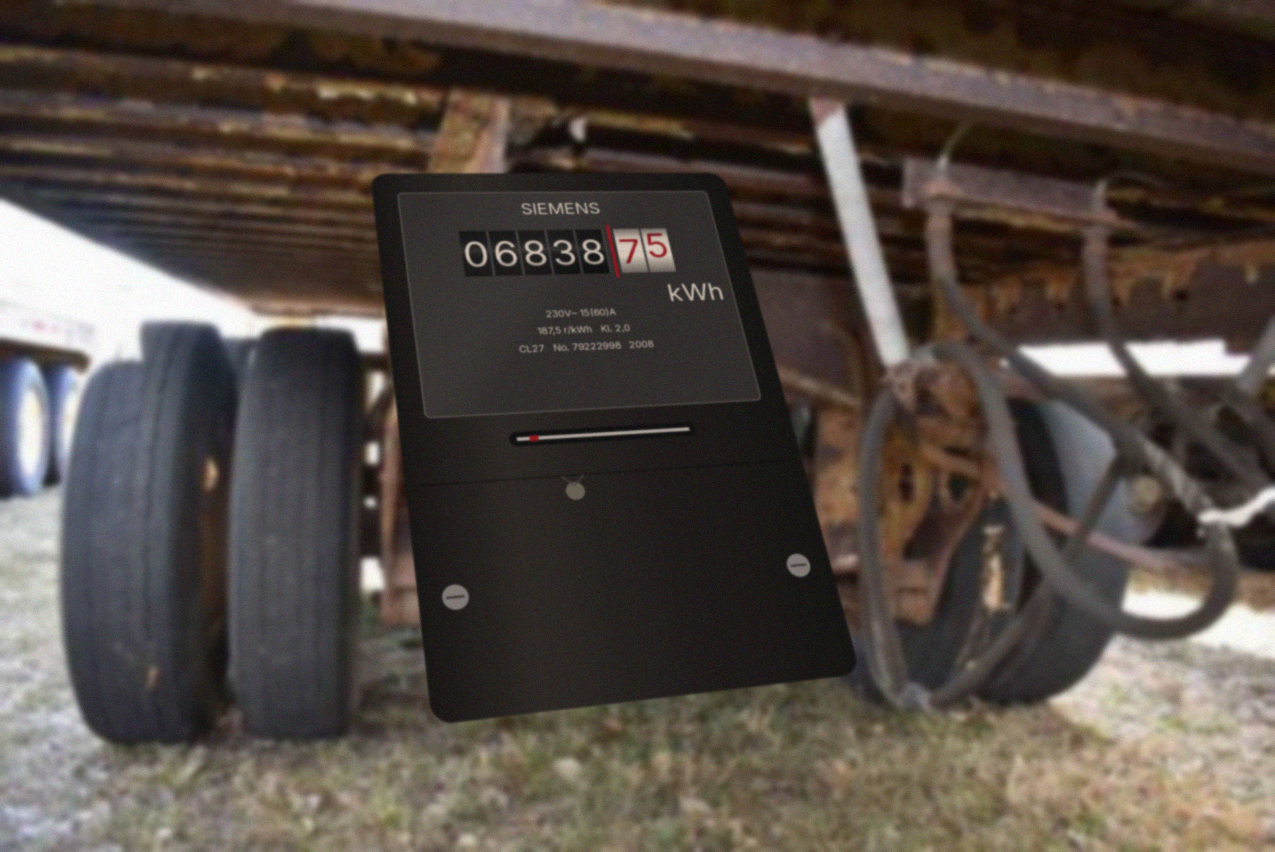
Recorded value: **6838.75** kWh
